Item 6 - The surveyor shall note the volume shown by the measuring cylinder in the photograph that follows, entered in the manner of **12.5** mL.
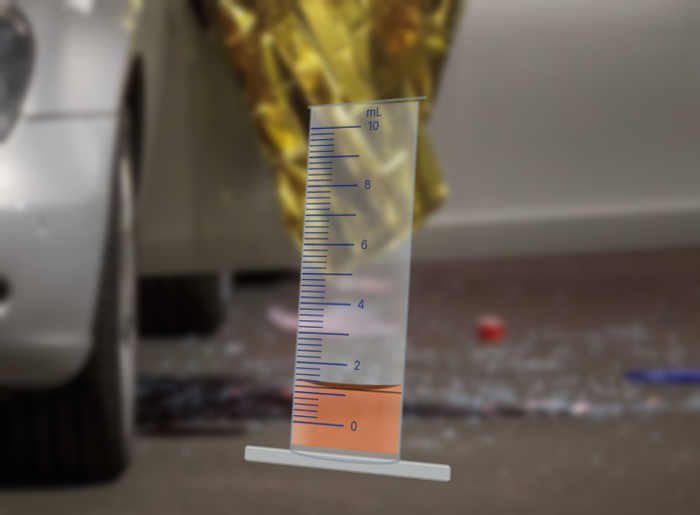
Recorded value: **1.2** mL
